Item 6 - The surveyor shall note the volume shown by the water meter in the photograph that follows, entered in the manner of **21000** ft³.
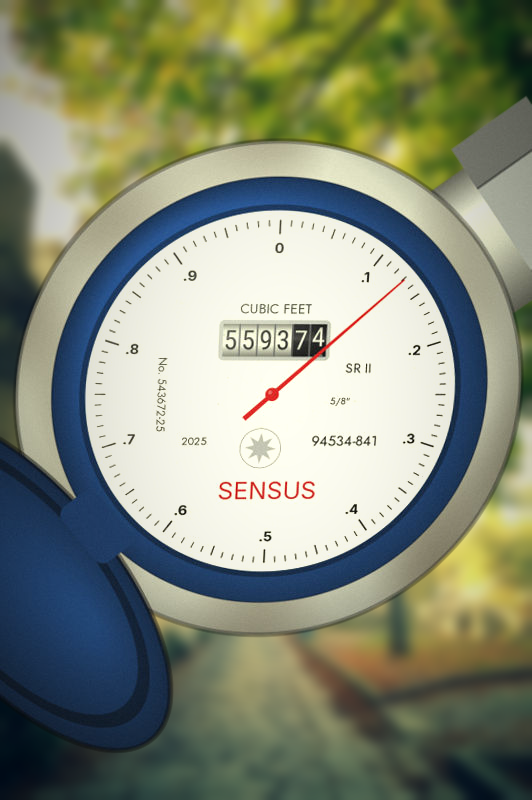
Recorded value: **559374.13** ft³
